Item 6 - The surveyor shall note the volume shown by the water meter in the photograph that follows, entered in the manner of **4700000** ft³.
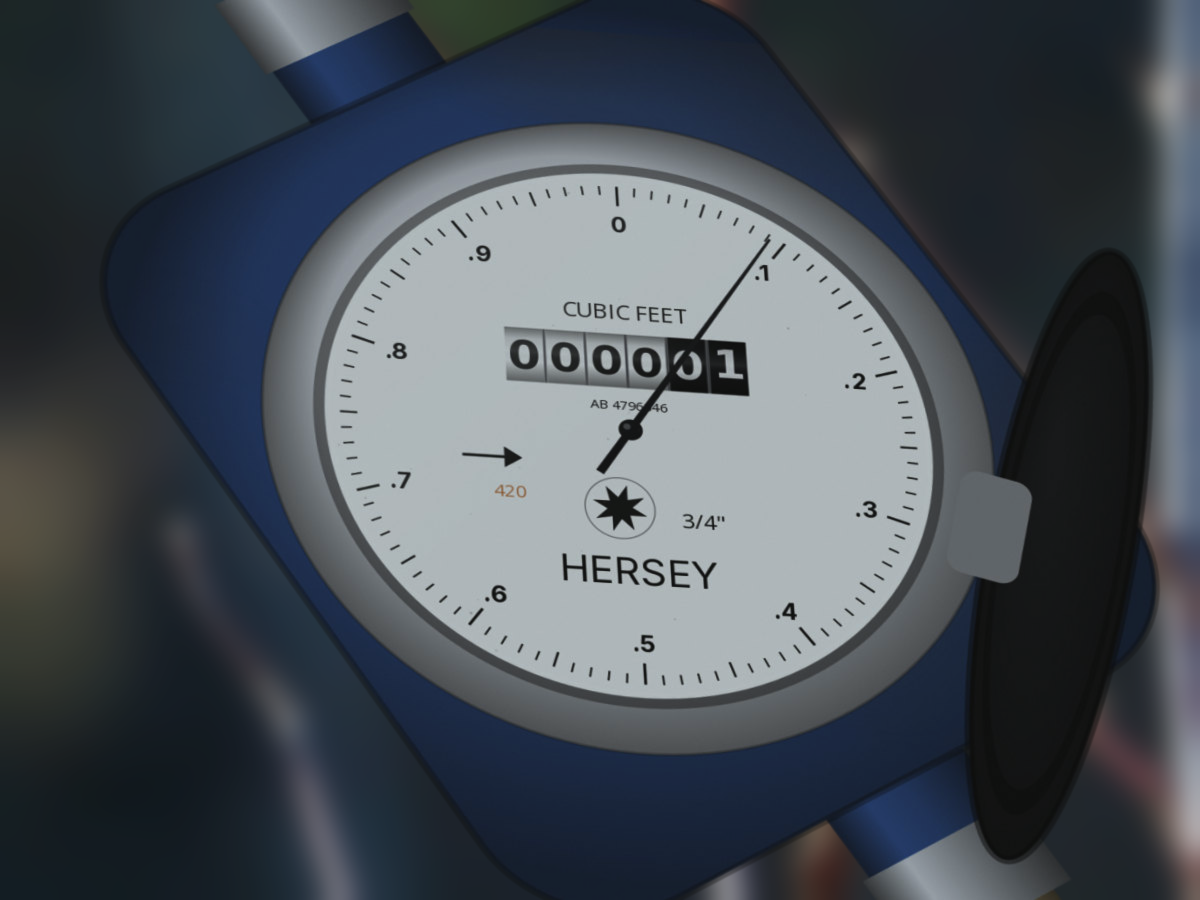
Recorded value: **1.09** ft³
